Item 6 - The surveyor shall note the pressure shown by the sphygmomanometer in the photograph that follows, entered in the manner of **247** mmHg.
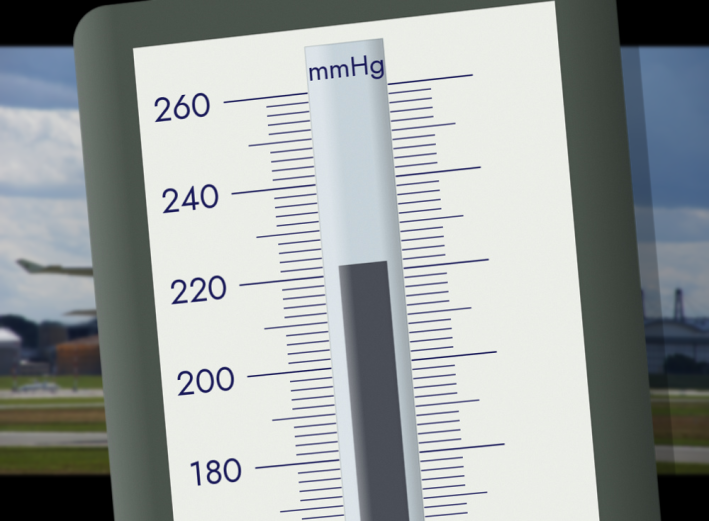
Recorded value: **222** mmHg
